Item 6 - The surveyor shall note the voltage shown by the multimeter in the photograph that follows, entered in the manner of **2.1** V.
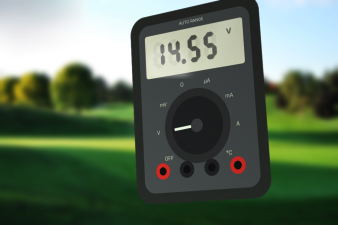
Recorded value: **14.55** V
